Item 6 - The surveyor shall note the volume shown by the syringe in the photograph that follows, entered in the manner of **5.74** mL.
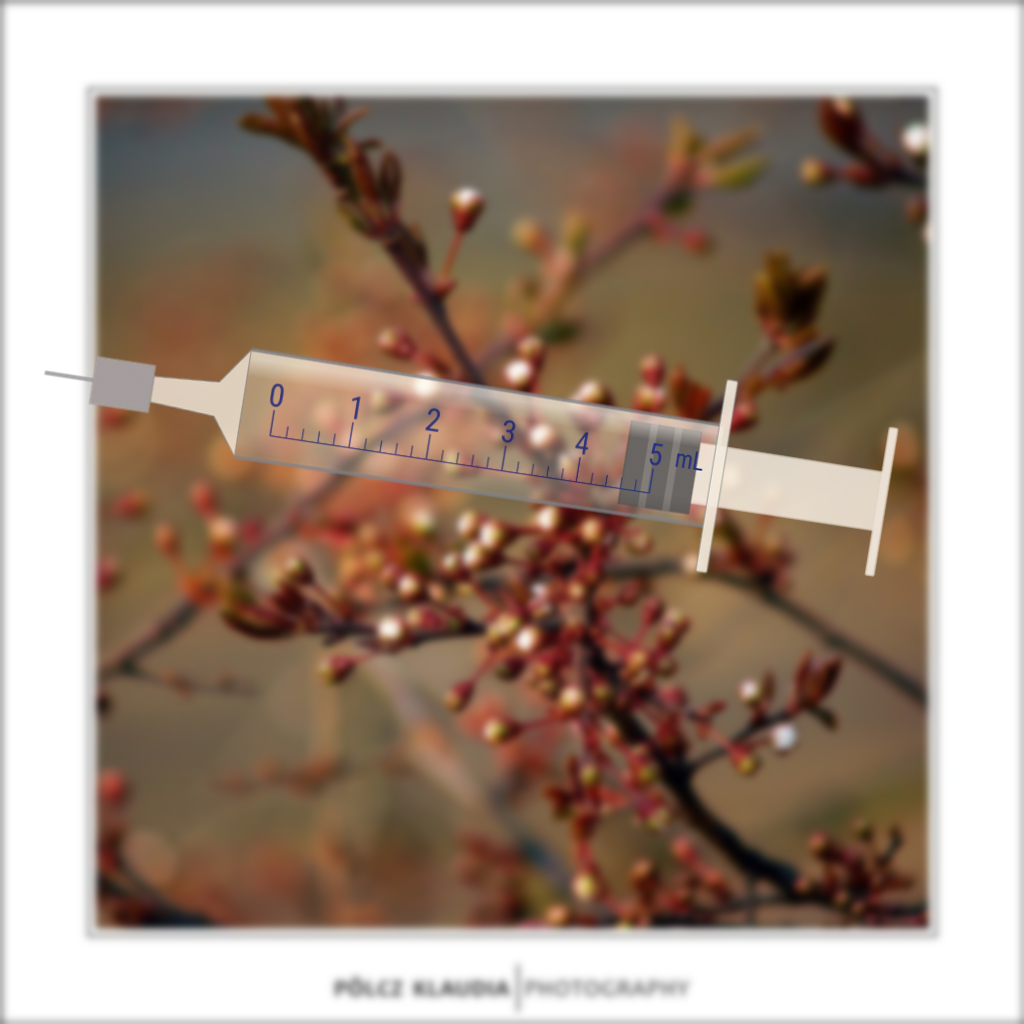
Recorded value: **4.6** mL
